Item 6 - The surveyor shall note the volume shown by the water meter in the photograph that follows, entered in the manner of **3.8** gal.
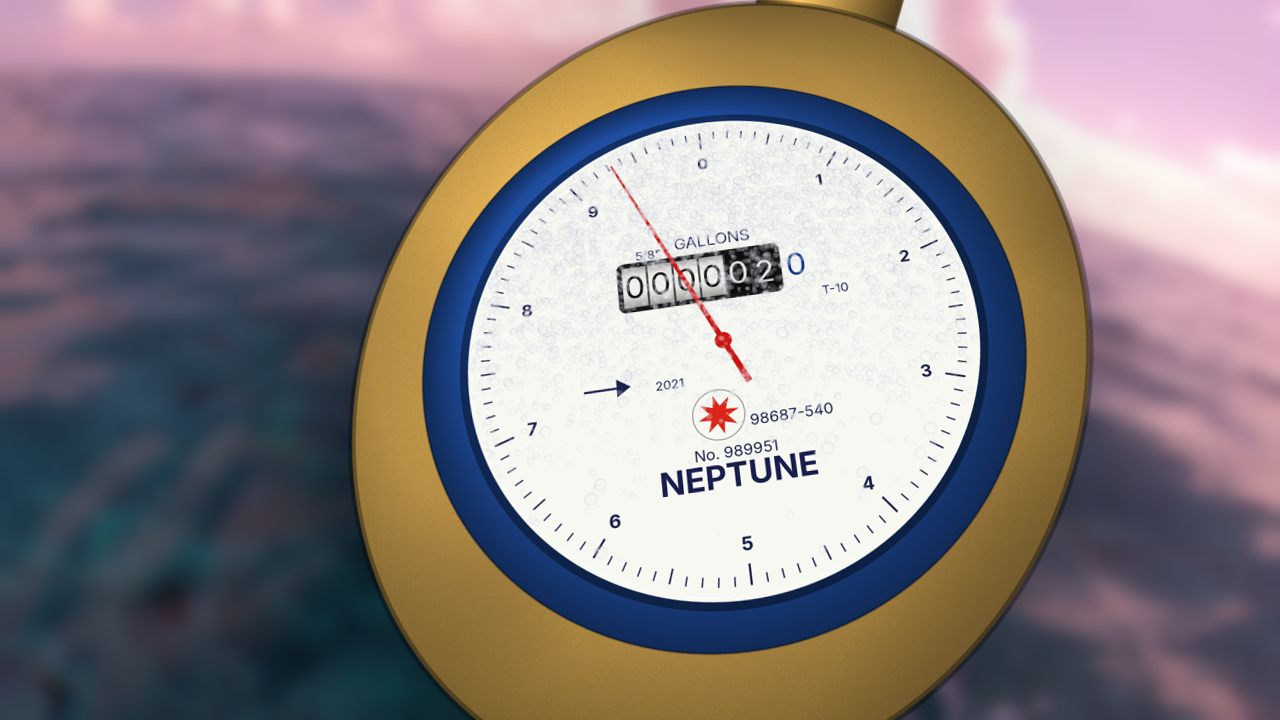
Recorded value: **19.3** gal
